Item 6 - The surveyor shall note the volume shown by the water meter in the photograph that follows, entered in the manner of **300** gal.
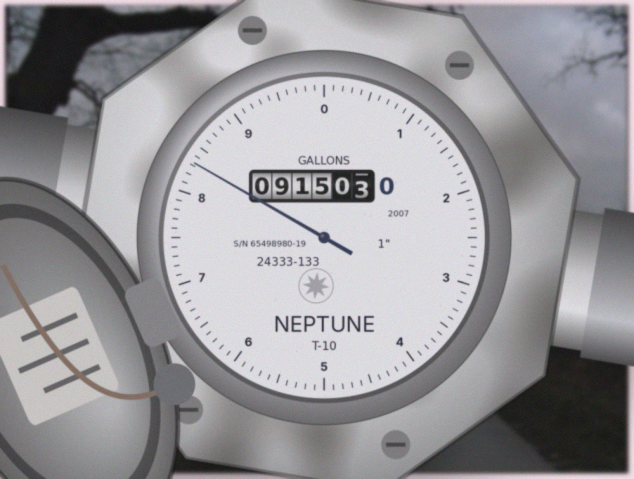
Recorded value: **915028.3** gal
